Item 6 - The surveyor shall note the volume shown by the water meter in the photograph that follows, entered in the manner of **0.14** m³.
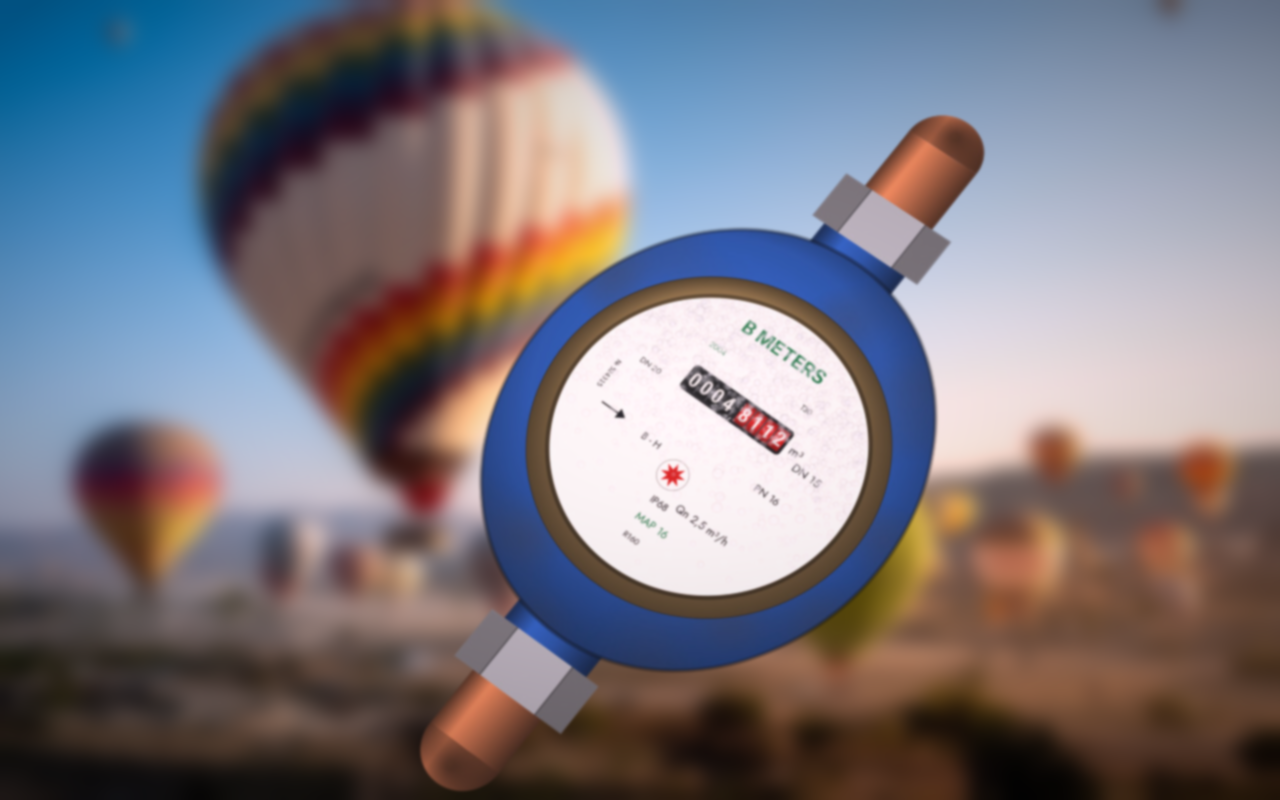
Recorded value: **4.8112** m³
